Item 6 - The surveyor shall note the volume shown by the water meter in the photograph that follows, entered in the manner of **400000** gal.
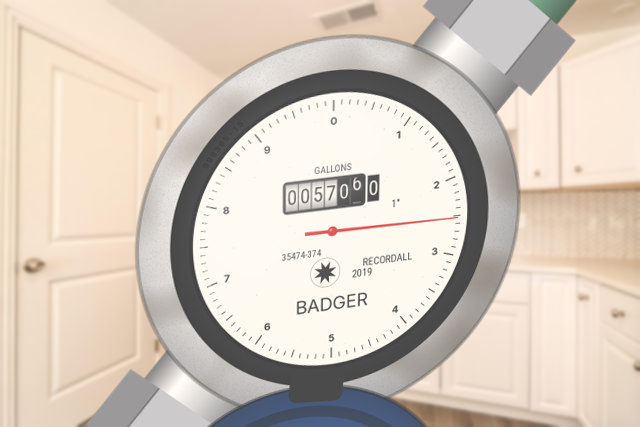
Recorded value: **57062.5** gal
